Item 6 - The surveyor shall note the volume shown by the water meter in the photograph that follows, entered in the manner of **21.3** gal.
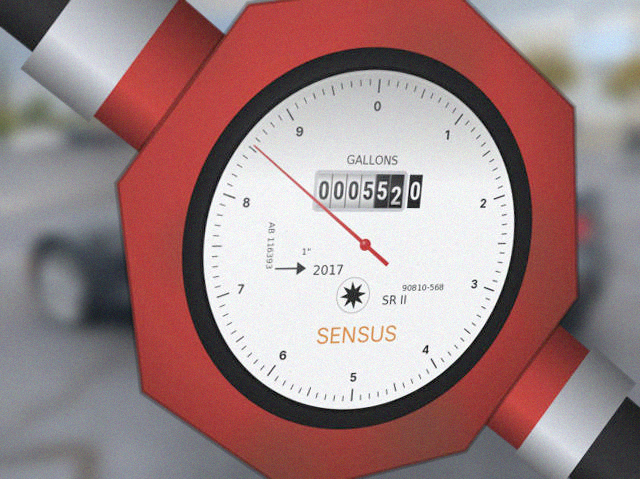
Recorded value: **5518.5** gal
